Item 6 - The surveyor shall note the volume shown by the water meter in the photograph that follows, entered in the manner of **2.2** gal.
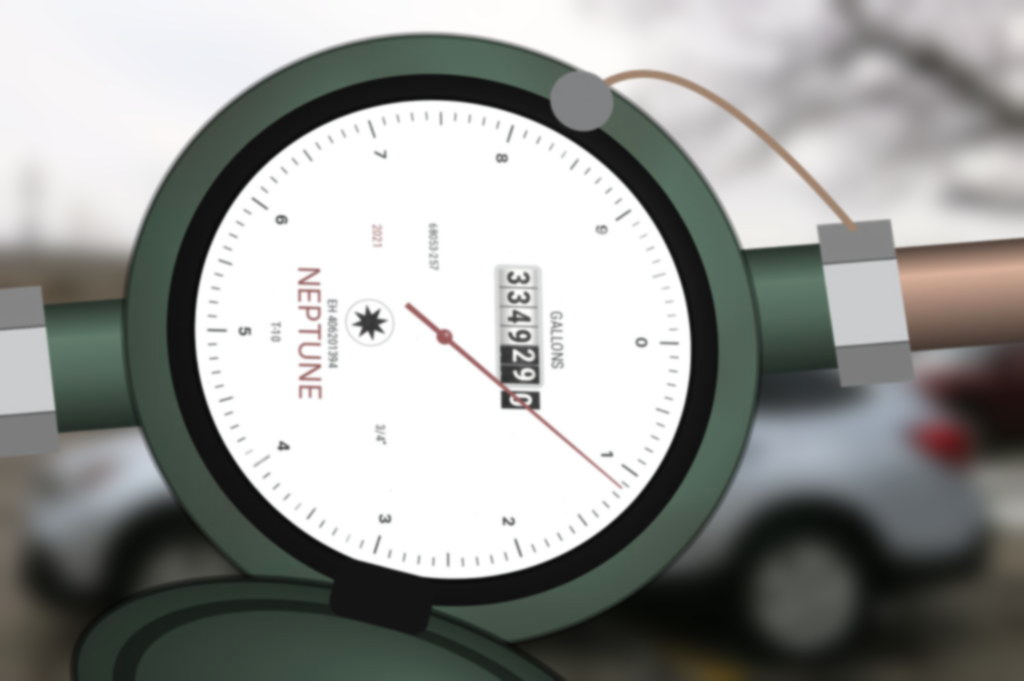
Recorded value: **3349291.1** gal
